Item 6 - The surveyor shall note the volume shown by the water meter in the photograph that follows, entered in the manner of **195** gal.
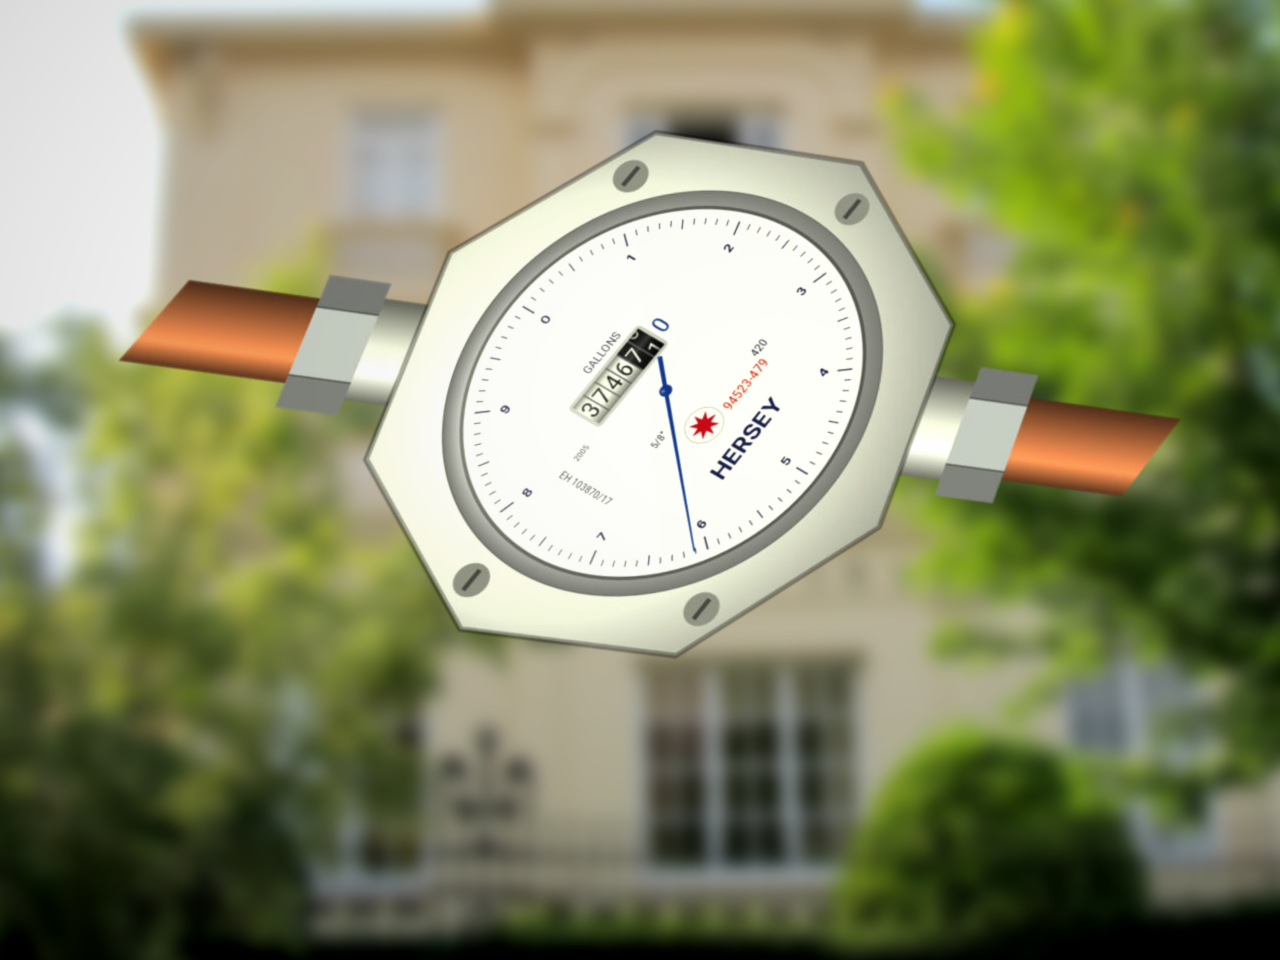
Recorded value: **3746706.1** gal
